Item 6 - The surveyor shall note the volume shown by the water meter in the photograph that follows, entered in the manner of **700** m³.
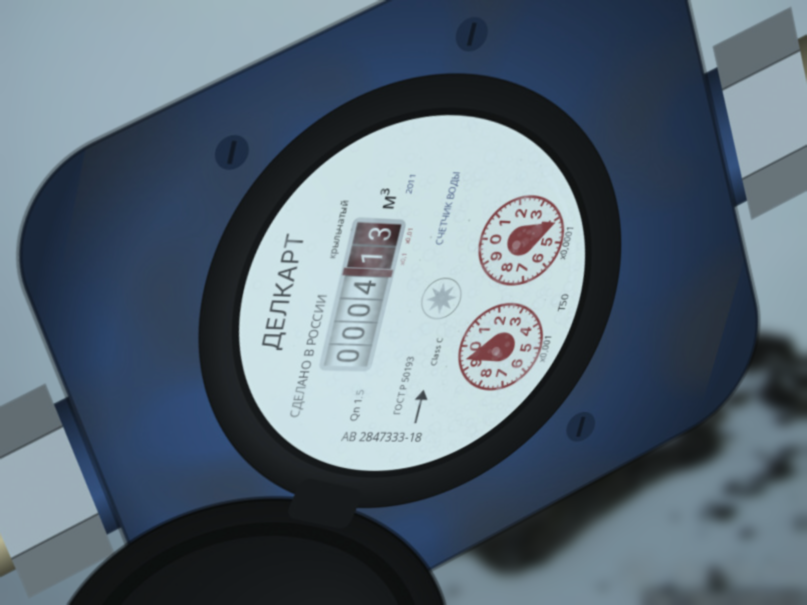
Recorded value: **4.1294** m³
